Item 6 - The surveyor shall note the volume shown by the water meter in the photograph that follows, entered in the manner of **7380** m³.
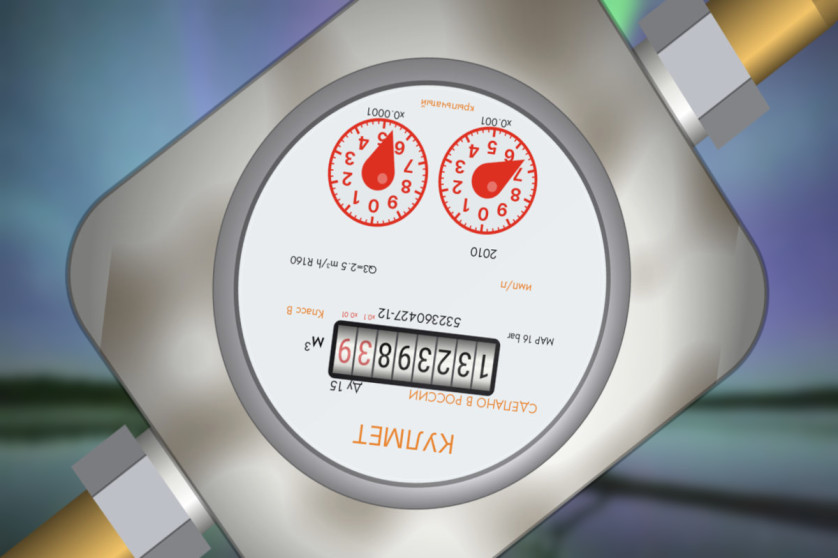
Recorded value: **132398.3965** m³
